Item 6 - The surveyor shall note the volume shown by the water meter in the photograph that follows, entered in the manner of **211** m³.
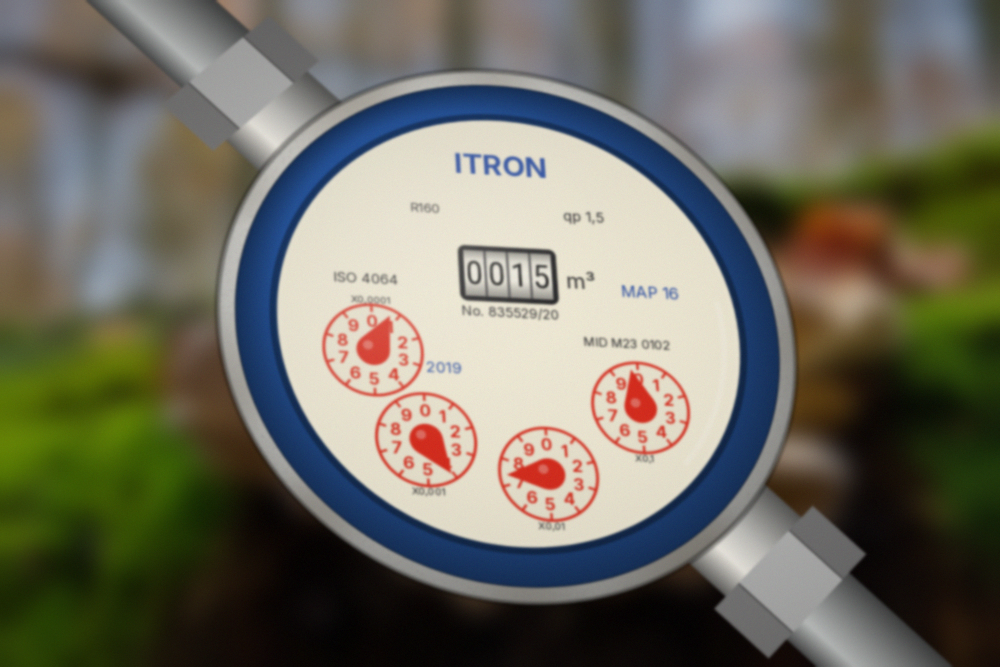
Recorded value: **14.9740** m³
